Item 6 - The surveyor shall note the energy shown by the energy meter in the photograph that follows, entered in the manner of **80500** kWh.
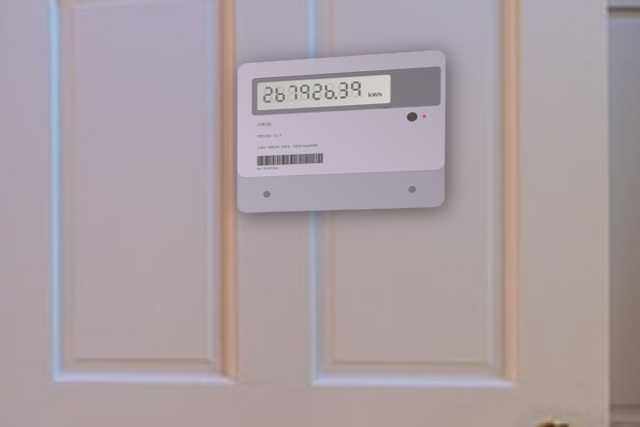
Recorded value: **267926.39** kWh
